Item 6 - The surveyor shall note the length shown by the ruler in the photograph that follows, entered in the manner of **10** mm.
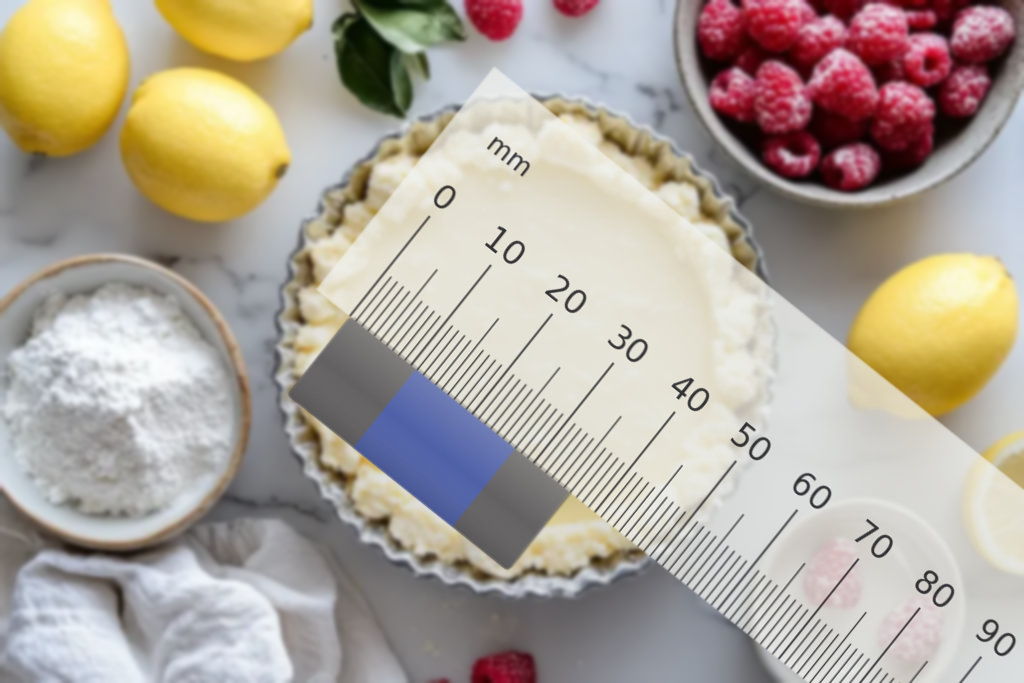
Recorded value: **36** mm
